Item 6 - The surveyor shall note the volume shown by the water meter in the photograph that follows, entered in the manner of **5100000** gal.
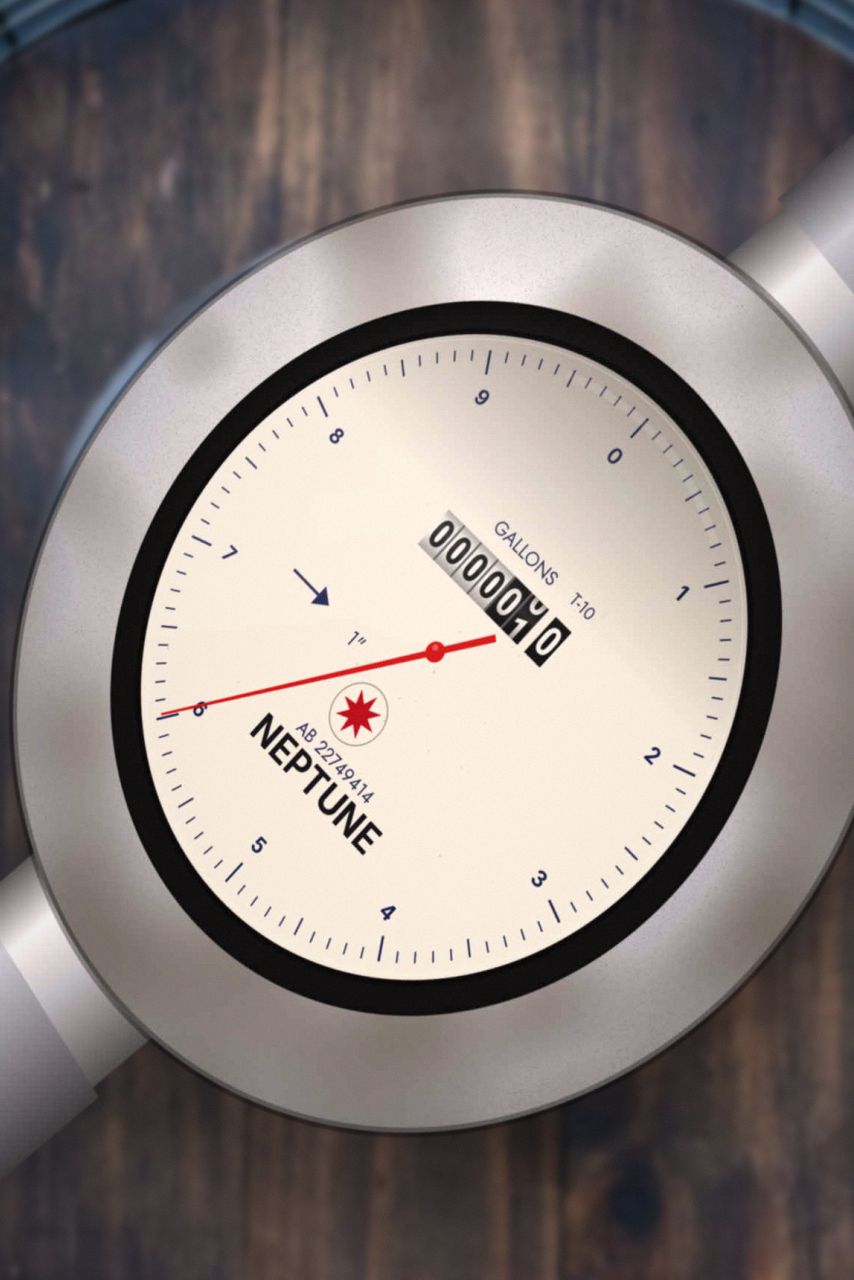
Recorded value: **6.0** gal
